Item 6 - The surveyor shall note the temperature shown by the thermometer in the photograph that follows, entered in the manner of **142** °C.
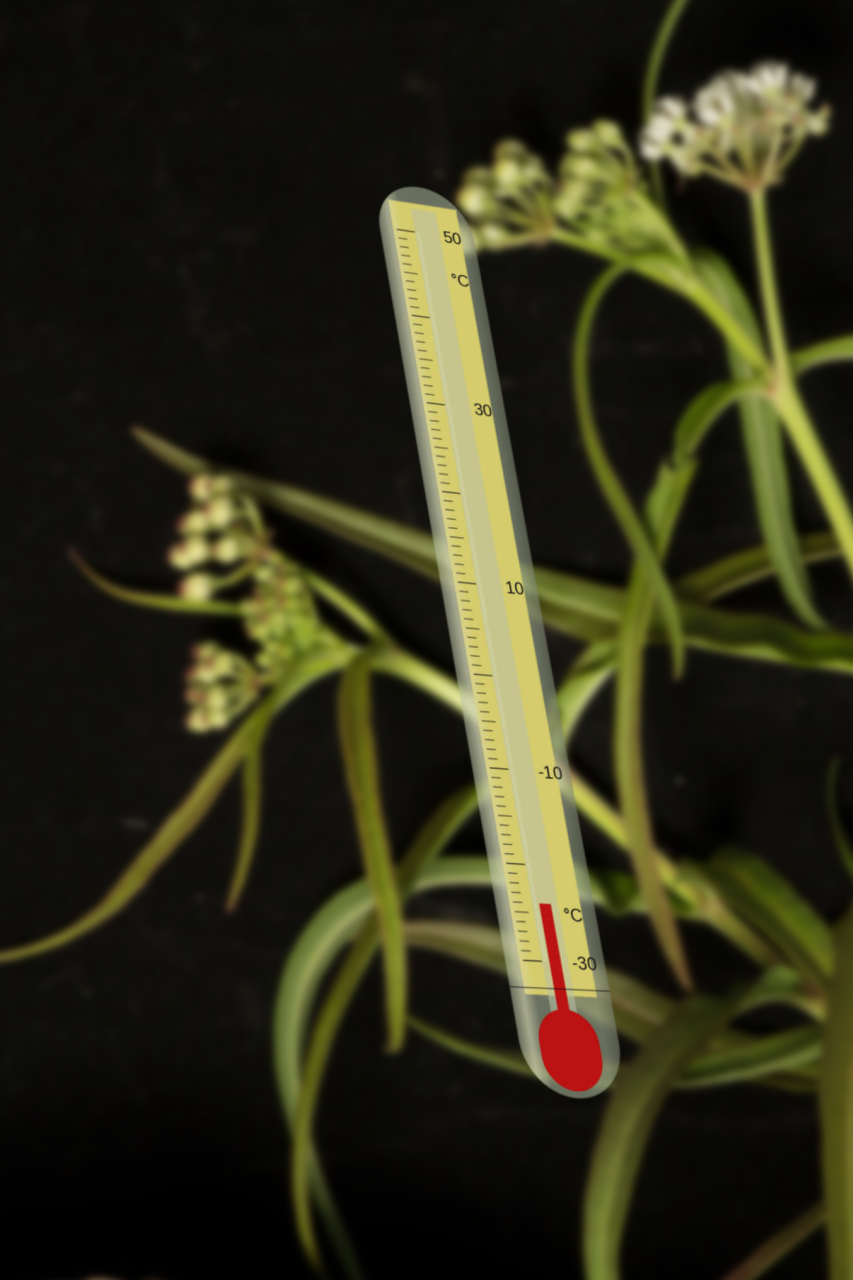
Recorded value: **-24** °C
